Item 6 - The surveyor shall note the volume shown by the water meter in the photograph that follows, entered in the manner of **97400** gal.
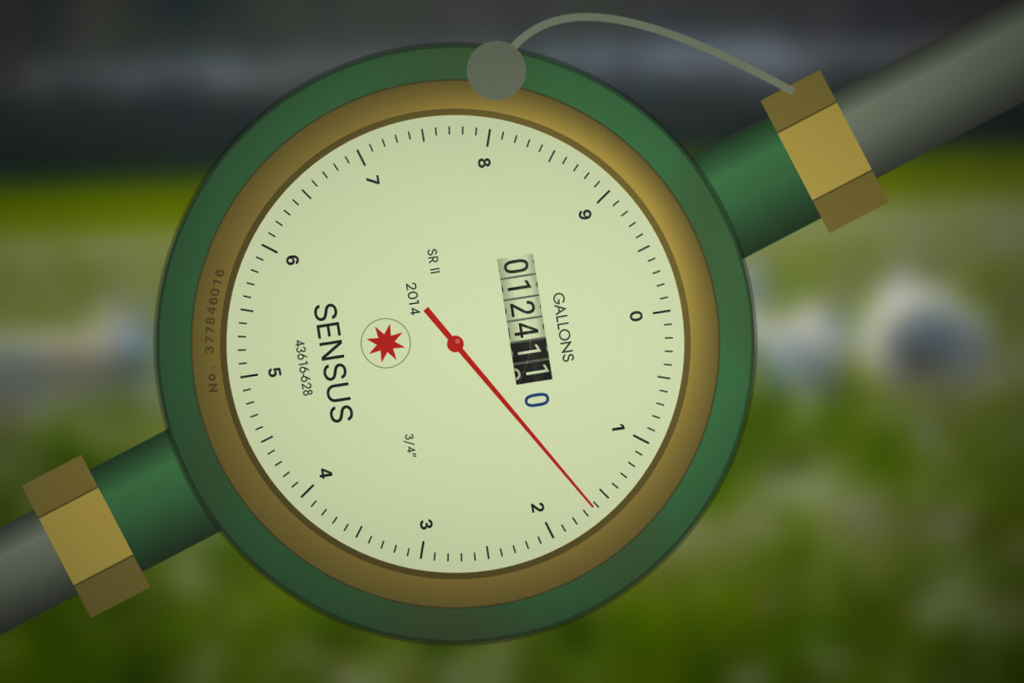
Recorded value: **124111.6** gal
